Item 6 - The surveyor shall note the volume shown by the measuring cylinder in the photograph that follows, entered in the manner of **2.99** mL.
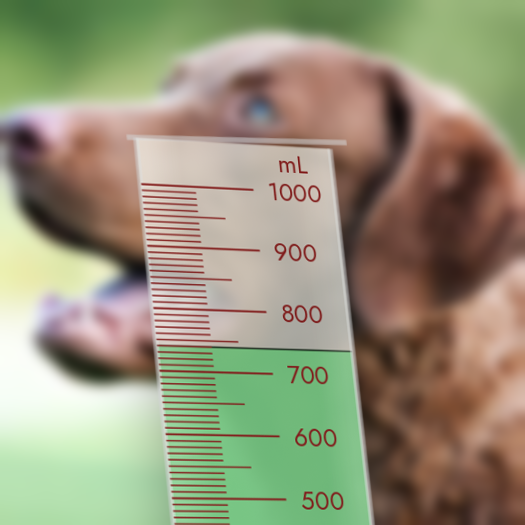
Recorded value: **740** mL
